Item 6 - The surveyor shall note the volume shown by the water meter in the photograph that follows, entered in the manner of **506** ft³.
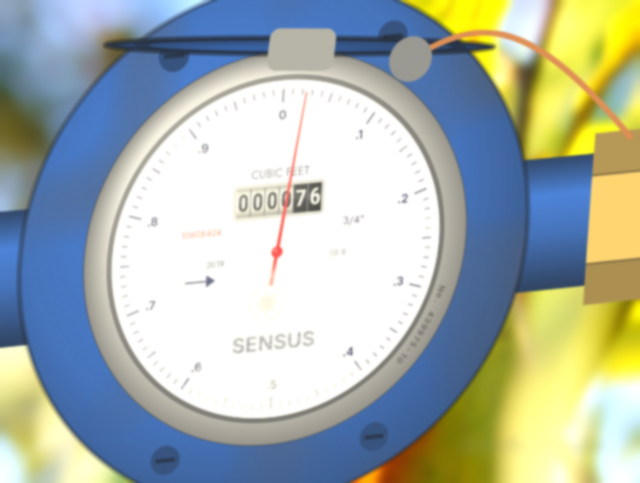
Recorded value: **76.02** ft³
